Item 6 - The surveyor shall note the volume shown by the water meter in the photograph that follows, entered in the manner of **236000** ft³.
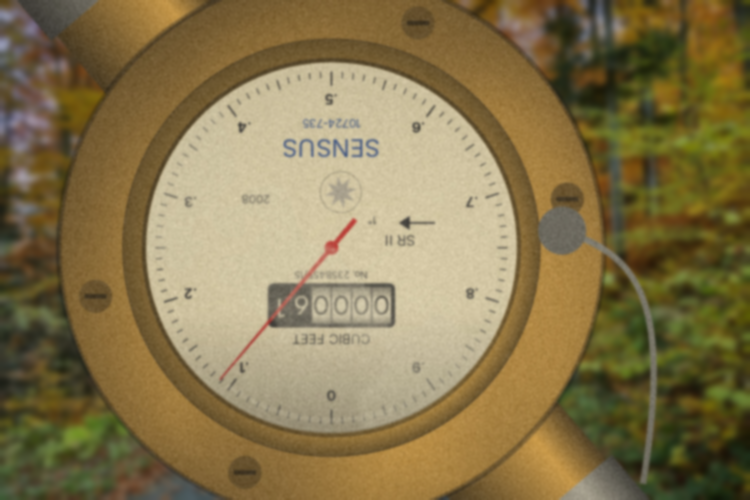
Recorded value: **61.11** ft³
